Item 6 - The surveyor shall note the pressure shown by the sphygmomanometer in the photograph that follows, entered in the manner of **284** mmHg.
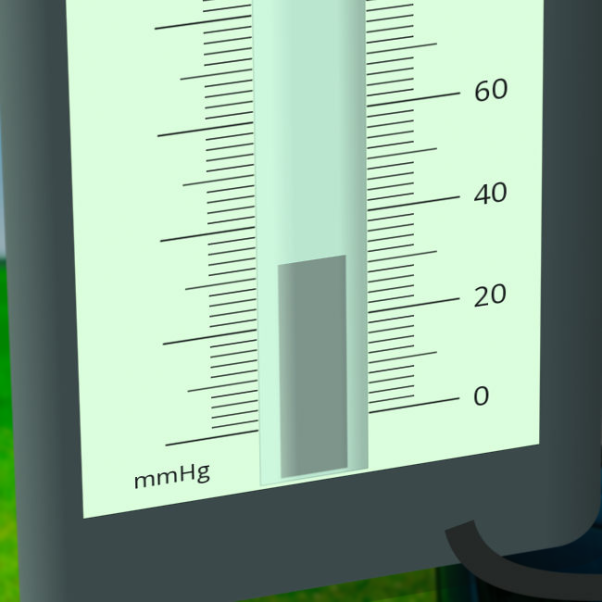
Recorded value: **32** mmHg
